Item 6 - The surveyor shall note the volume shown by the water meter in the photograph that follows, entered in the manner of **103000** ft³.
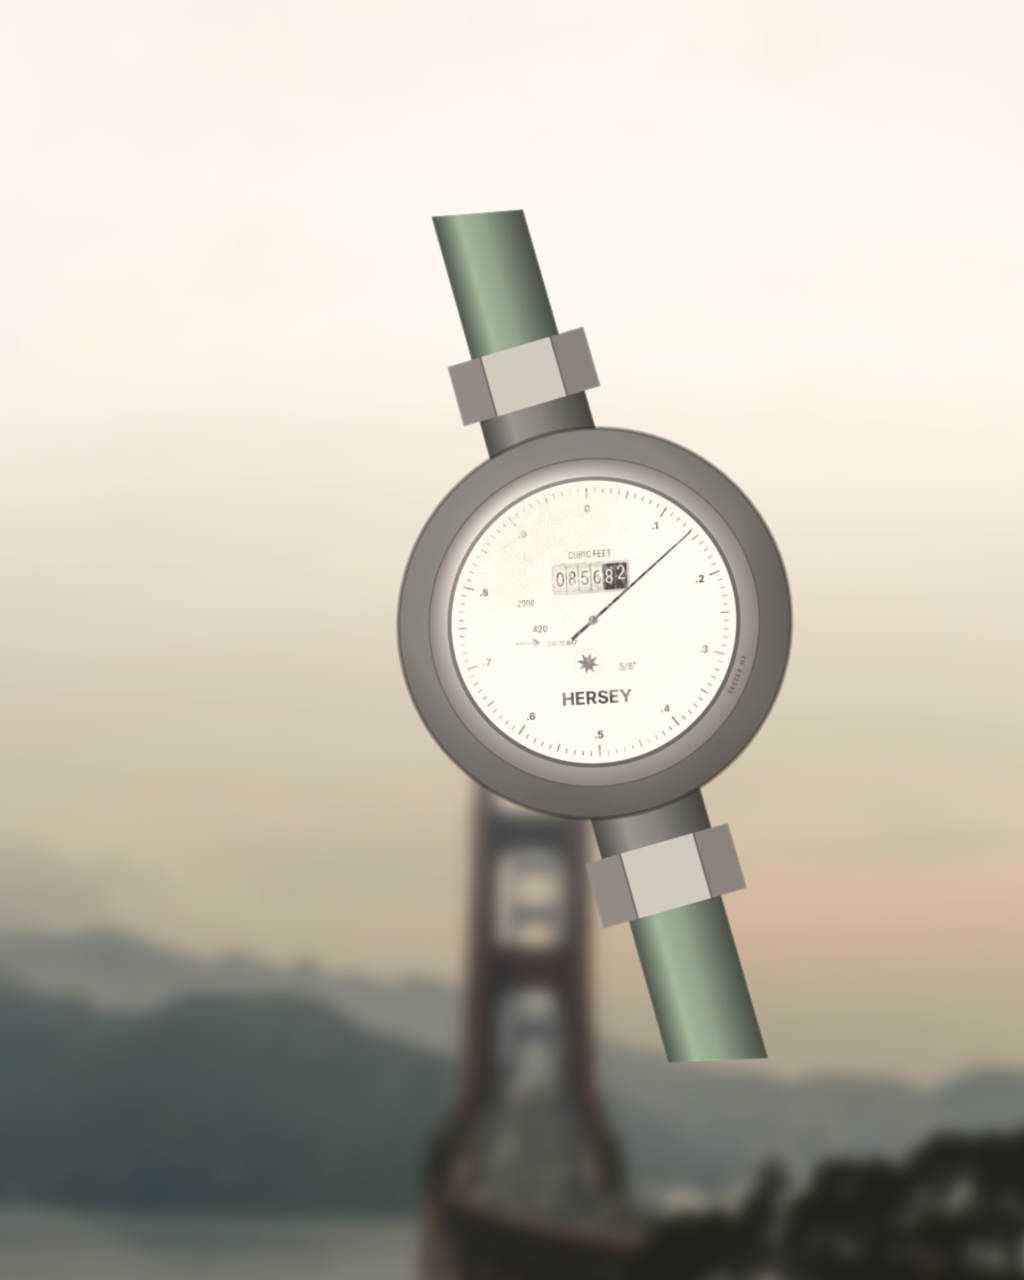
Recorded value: **85682.14** ft³
